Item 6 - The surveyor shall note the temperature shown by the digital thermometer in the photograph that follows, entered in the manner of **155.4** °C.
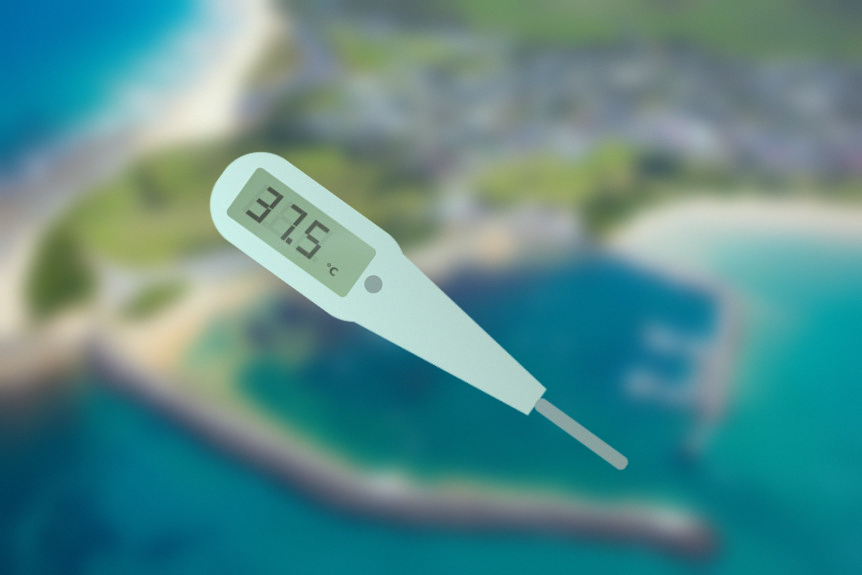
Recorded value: **37.5** °C
